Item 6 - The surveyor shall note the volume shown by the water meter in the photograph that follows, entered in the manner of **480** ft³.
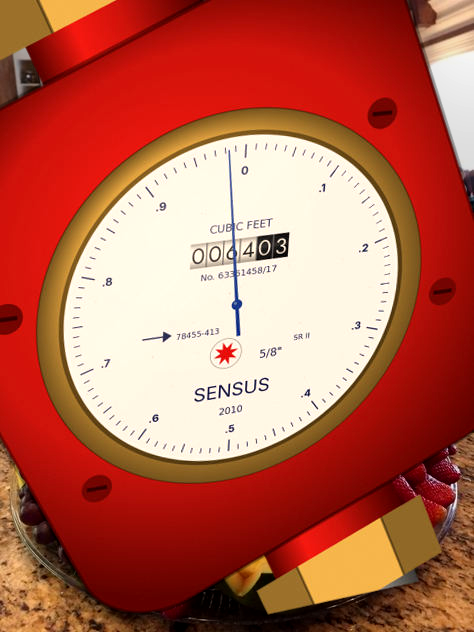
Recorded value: **6402.98** ft³
